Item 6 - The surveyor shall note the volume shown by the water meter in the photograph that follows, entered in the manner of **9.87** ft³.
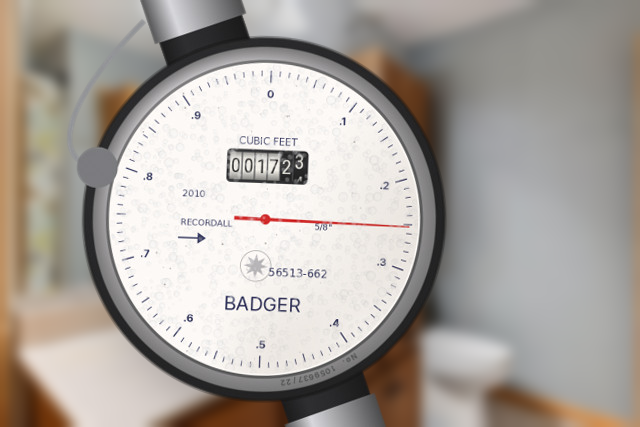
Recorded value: **1723.25** ft³
